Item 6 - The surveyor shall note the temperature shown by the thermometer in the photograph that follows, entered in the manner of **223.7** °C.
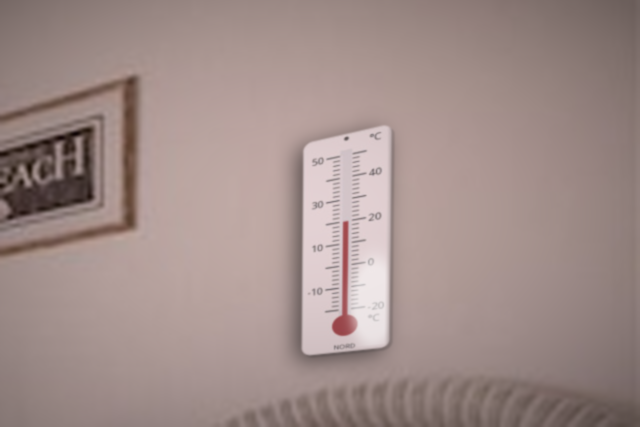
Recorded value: **20** °C
